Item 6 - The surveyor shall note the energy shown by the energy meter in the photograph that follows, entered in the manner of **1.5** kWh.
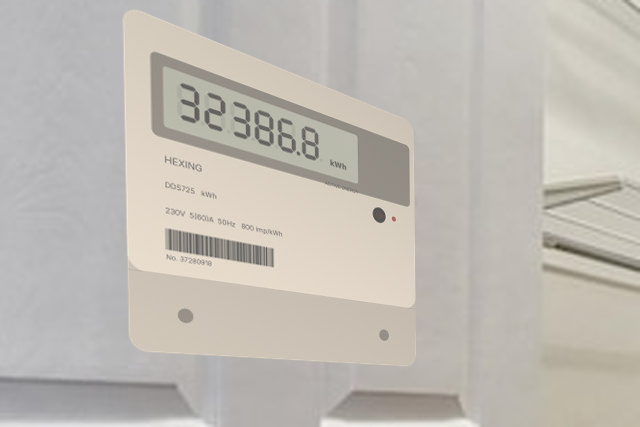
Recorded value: **32386.8** kWh
